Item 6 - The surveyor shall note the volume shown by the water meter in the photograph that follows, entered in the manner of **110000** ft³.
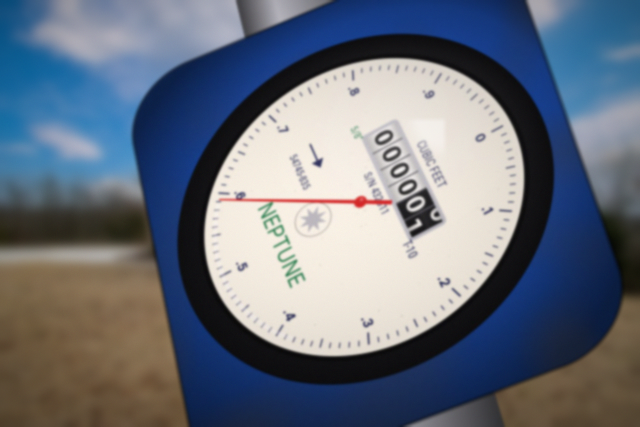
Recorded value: **0.59** ft³
